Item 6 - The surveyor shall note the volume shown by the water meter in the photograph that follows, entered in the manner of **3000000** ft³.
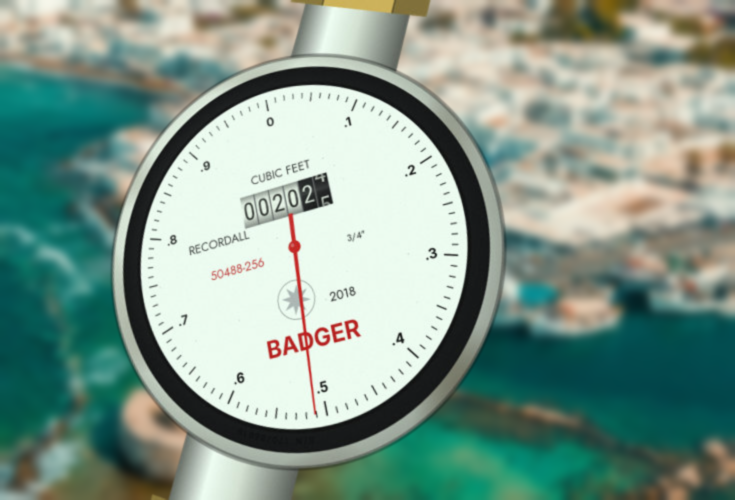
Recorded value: **2024.51** ft³
